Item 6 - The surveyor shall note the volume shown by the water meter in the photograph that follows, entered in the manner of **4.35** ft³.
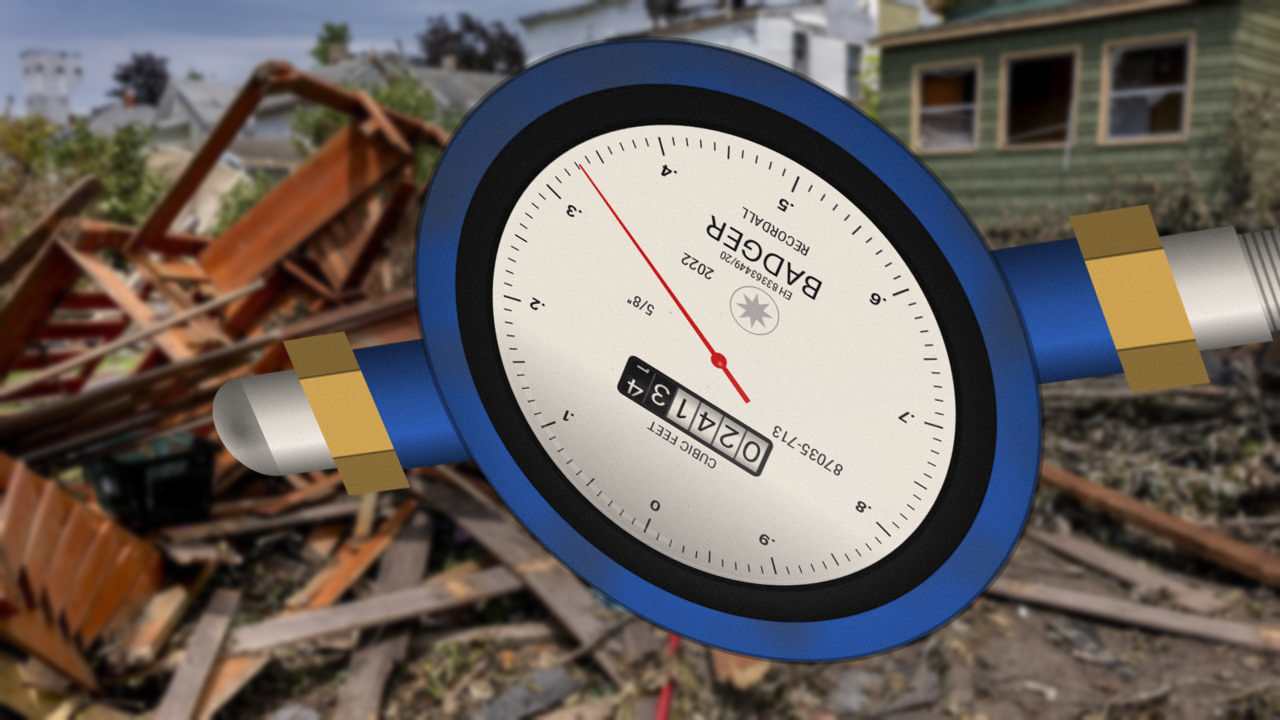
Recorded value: **24134.33** ft³
